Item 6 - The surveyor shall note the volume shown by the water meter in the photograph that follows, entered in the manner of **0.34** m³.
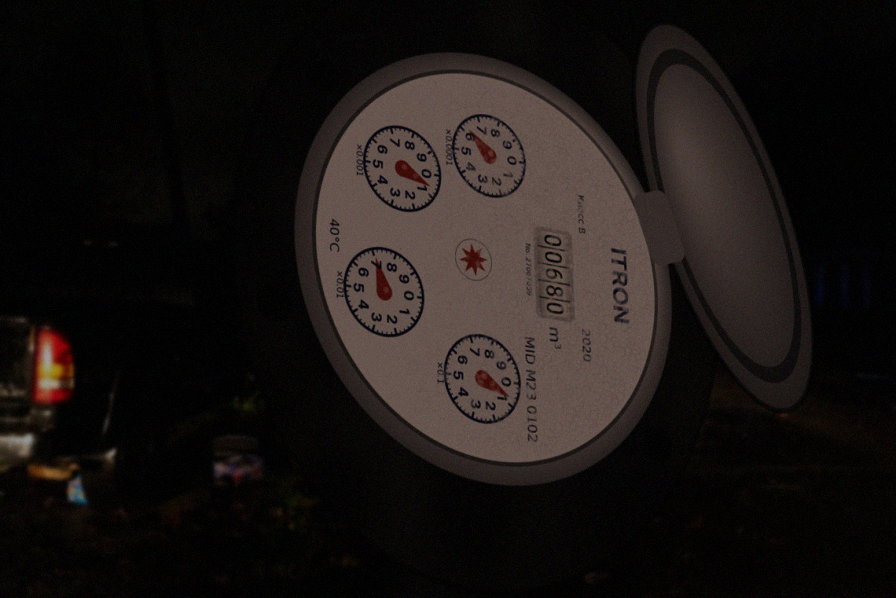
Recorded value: **680.0706** m³
